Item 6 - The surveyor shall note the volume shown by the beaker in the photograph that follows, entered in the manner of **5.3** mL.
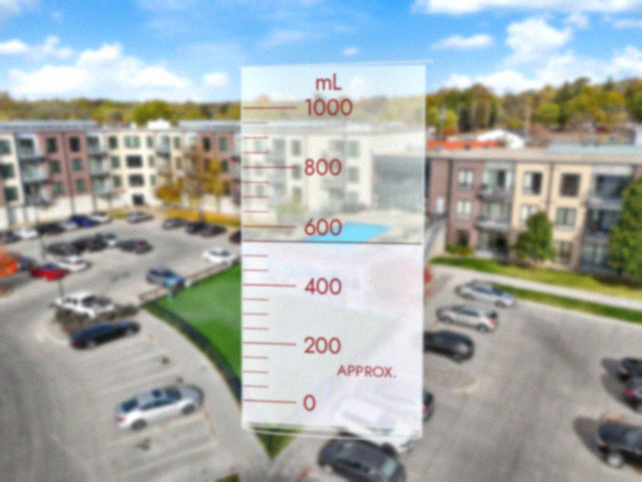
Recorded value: **550** mL
